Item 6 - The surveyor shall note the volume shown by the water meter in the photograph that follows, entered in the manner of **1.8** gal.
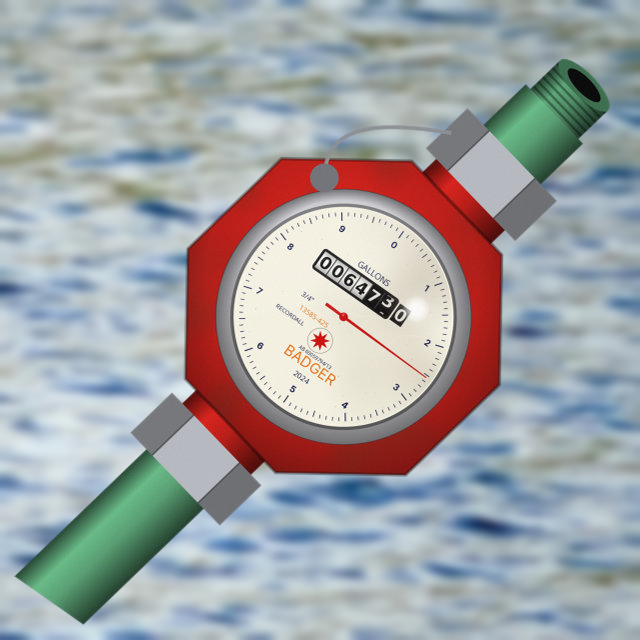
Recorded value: **64732.5** gal
